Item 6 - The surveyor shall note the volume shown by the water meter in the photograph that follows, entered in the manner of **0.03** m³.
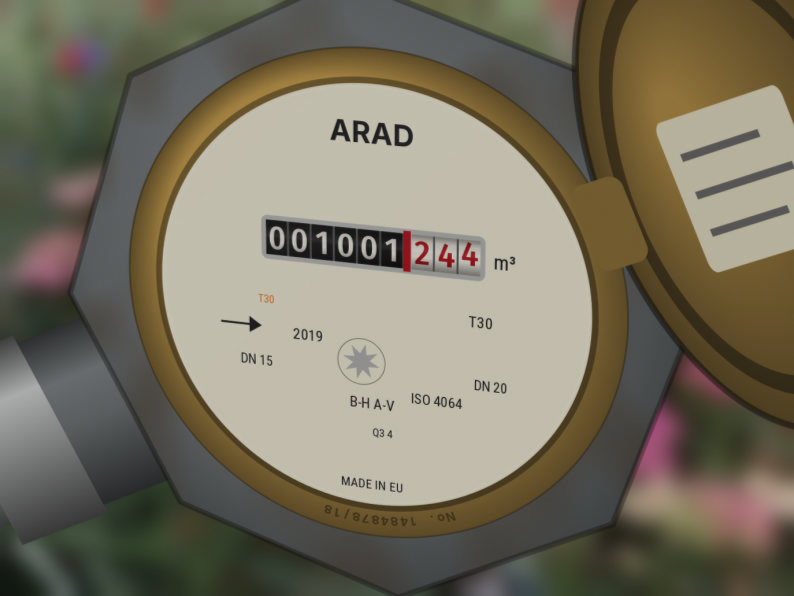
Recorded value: **1001.244** m³
